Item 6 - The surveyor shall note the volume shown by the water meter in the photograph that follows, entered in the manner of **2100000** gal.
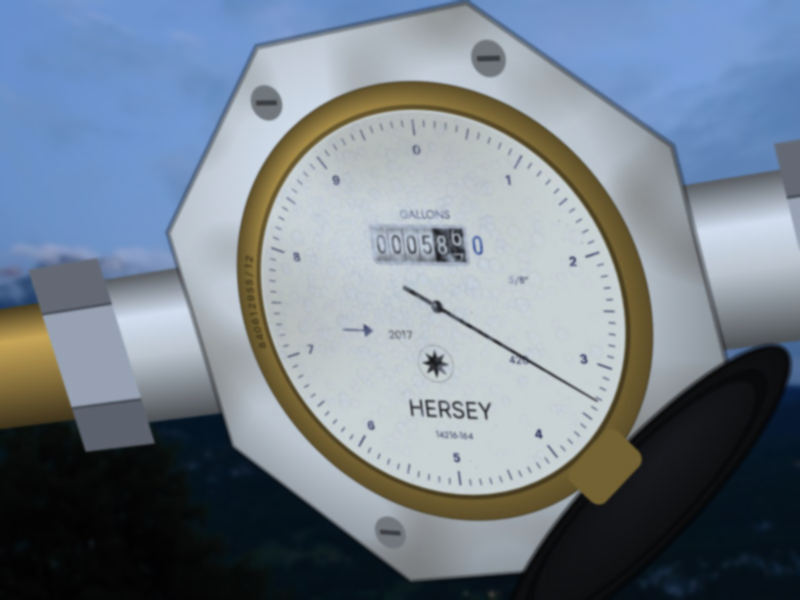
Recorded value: **5863.3** gal
